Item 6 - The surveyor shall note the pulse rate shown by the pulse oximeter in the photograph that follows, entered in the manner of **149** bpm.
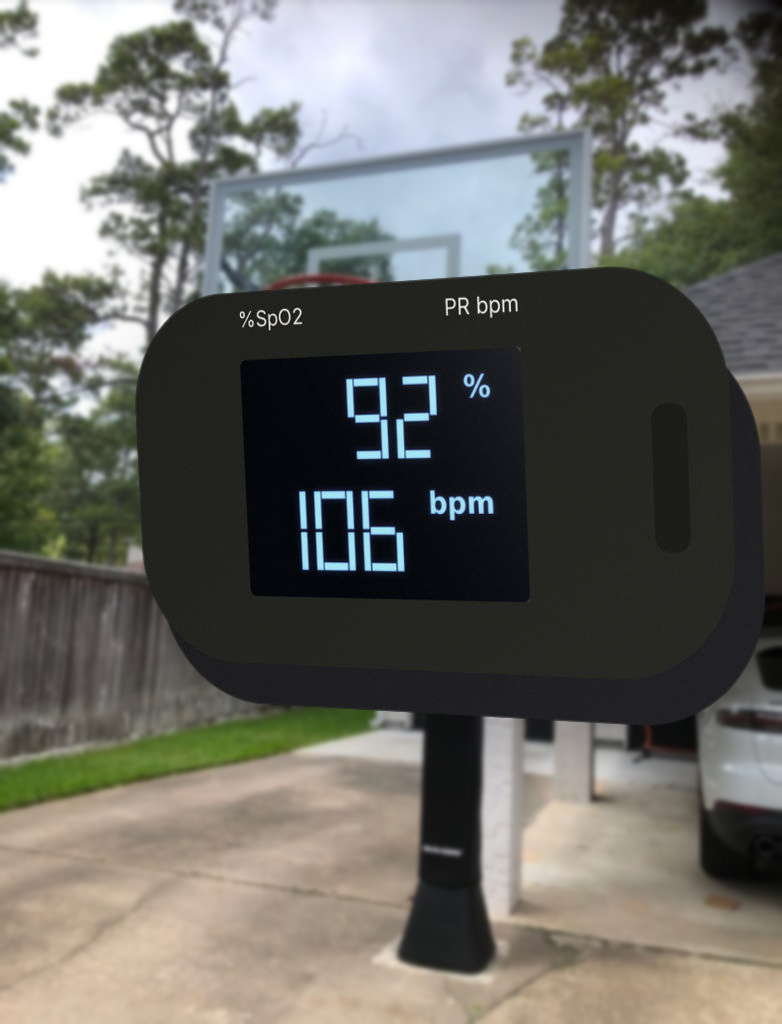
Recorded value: **106** bpm
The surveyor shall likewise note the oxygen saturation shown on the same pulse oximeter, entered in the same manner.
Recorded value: **92** %
